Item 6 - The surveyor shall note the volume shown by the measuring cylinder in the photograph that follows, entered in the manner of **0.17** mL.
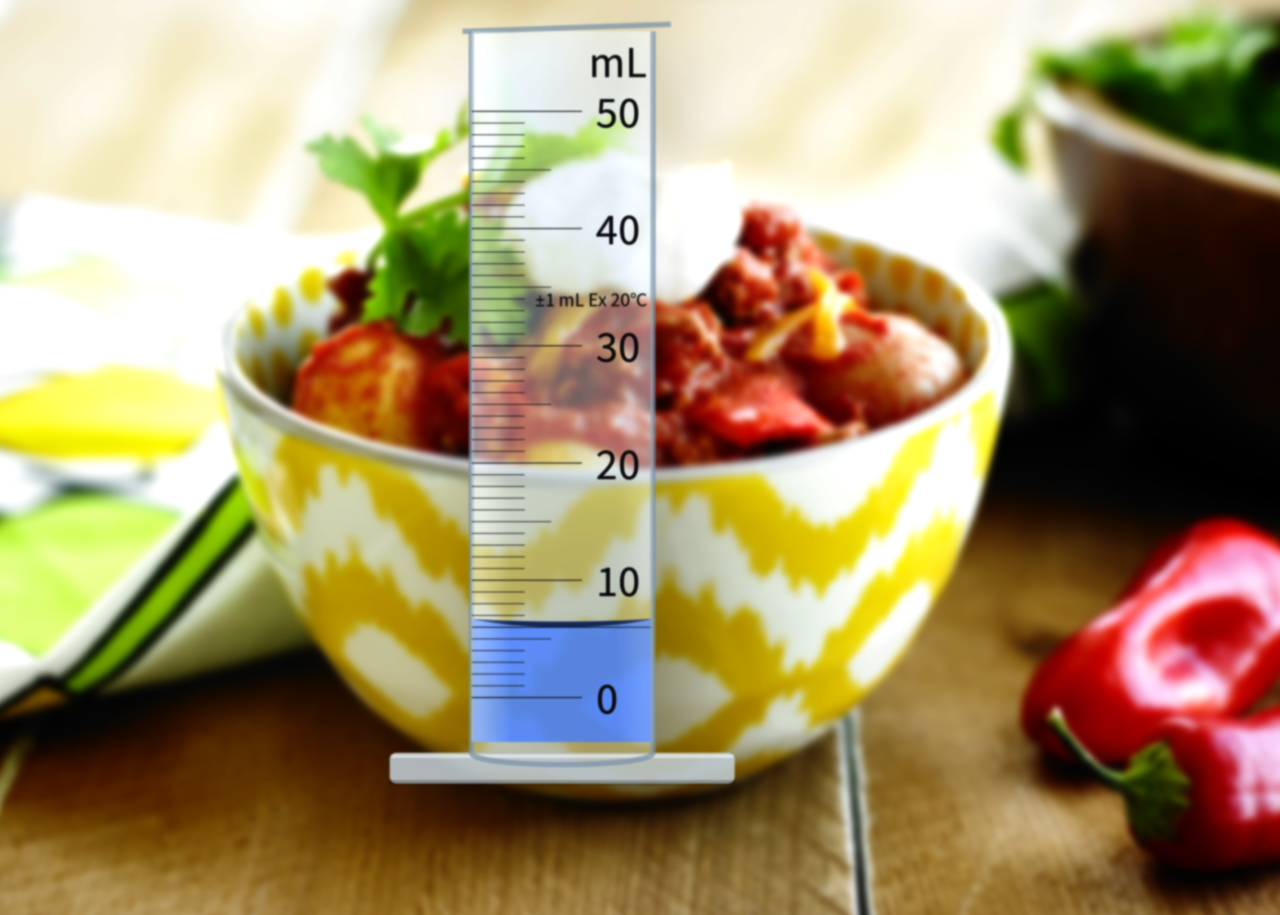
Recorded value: **6** mL
